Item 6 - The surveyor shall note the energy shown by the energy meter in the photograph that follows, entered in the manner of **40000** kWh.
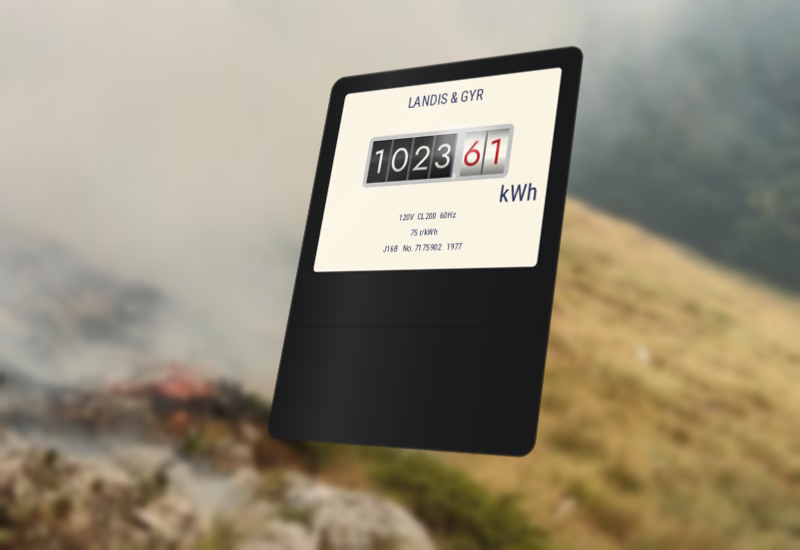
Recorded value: **1023.61** kWh
